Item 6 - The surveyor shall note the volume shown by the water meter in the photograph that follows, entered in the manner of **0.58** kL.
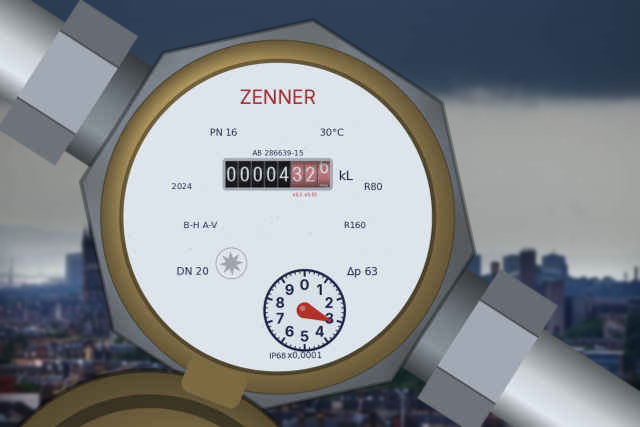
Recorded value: **4.3263** kL
